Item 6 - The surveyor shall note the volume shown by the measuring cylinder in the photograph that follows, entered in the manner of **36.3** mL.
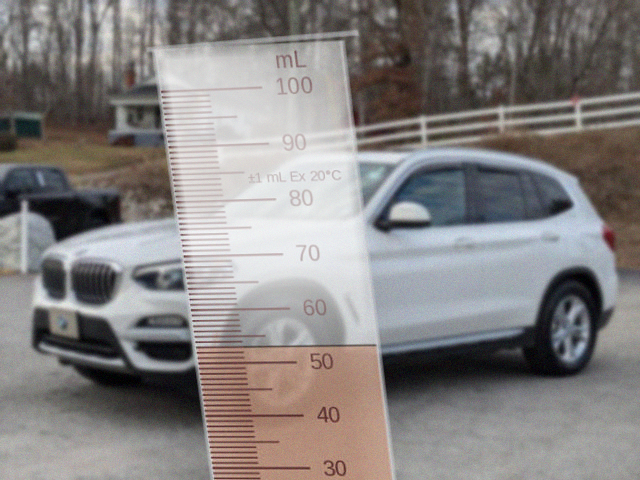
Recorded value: **53** mL
